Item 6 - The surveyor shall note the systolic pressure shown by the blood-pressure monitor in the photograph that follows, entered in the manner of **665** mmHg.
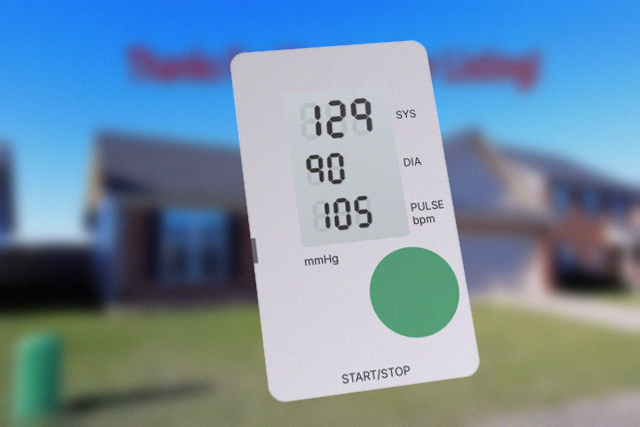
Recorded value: **129** mmHg
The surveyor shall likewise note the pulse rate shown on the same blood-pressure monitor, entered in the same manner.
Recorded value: **105** bpm
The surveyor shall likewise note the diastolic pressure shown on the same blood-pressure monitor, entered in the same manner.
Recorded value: **90** mmHg
